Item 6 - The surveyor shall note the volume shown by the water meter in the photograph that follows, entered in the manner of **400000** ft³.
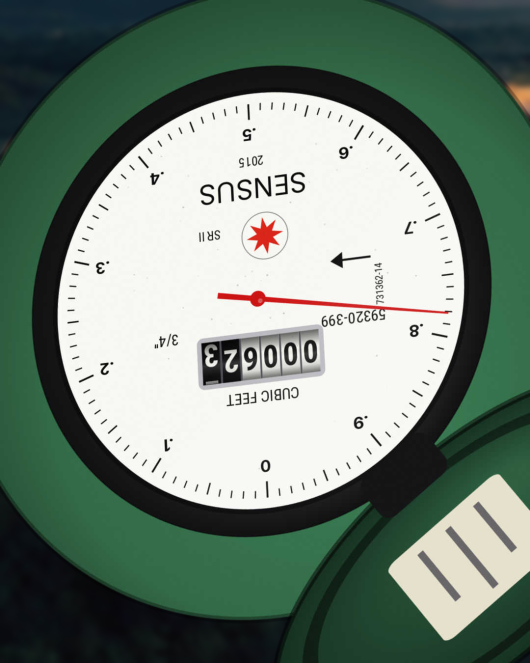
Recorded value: **622.78** ft³
